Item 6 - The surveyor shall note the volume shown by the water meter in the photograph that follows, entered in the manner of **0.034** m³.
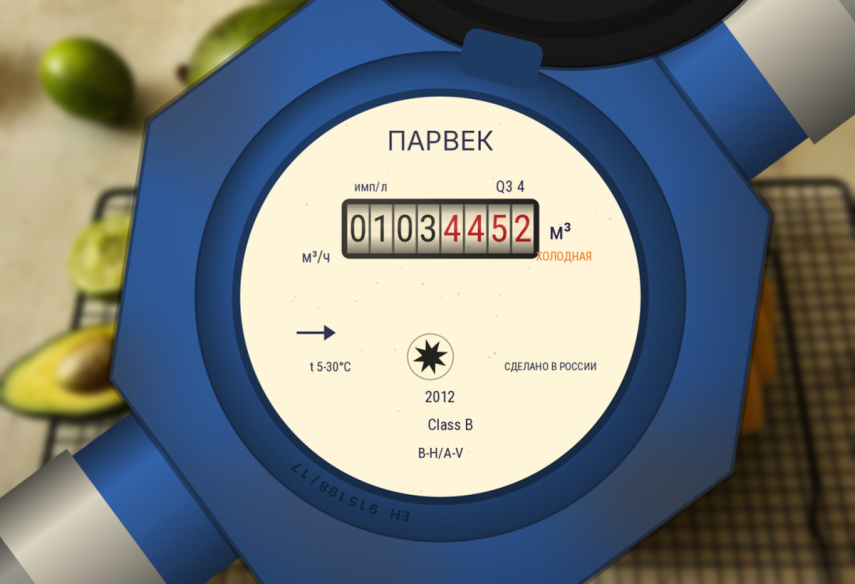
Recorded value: **103.4452** m³
